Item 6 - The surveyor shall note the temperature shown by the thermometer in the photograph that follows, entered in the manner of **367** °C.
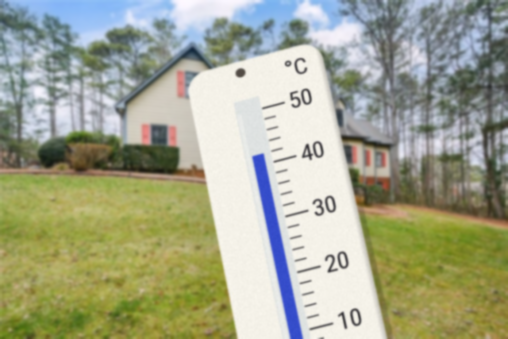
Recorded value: **42** °C
